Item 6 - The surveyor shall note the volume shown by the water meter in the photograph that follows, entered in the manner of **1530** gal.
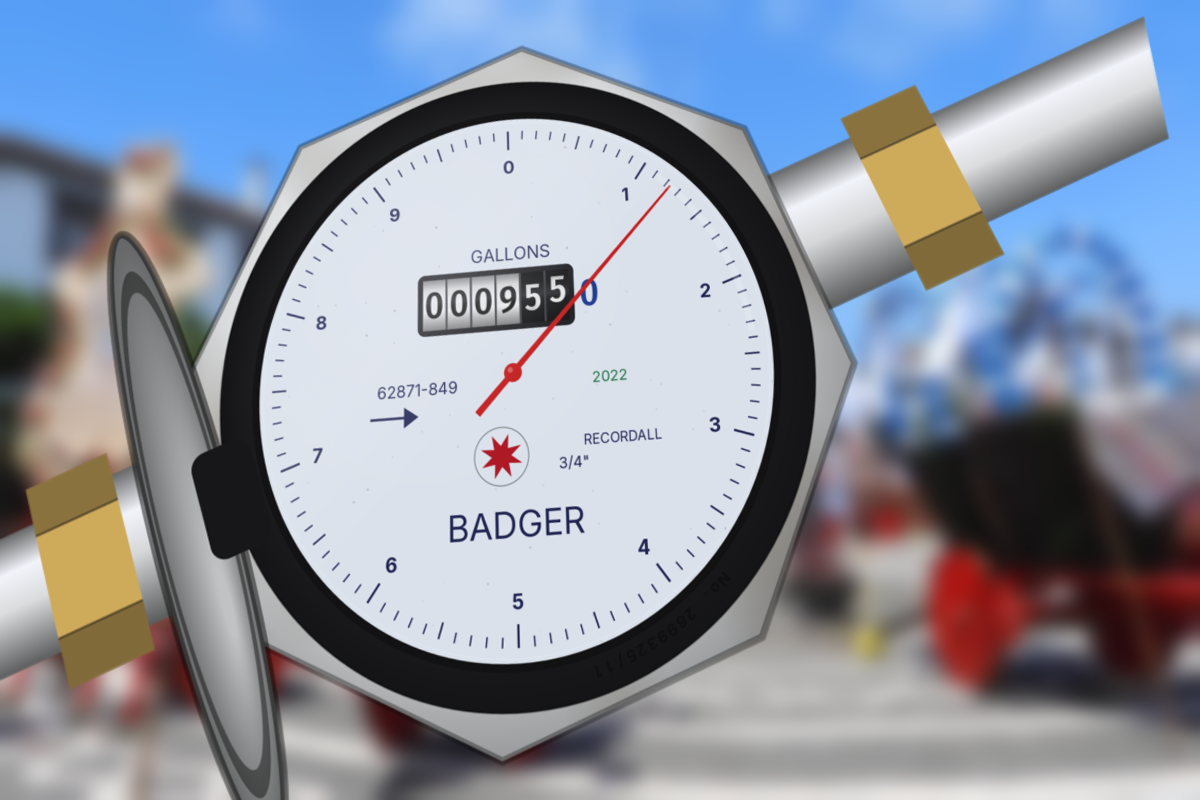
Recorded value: **9551.2** gal
